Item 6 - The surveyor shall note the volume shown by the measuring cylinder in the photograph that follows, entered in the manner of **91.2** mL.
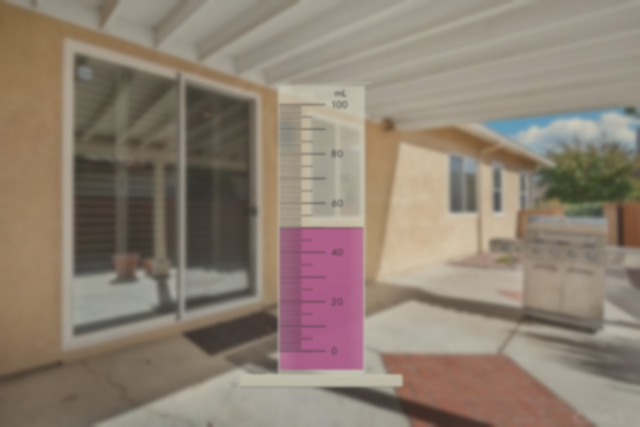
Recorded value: **50** mL
